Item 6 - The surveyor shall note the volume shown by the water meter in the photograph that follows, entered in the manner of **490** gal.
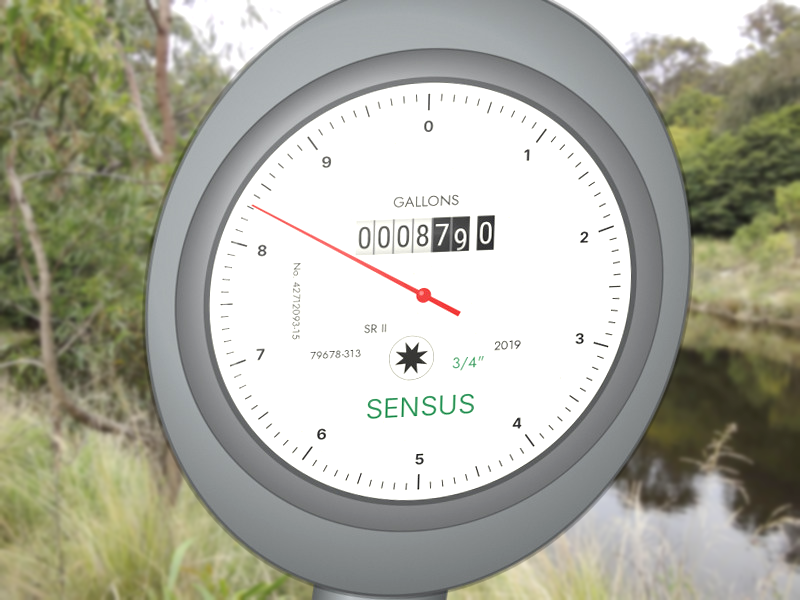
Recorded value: **8788.3** gal
